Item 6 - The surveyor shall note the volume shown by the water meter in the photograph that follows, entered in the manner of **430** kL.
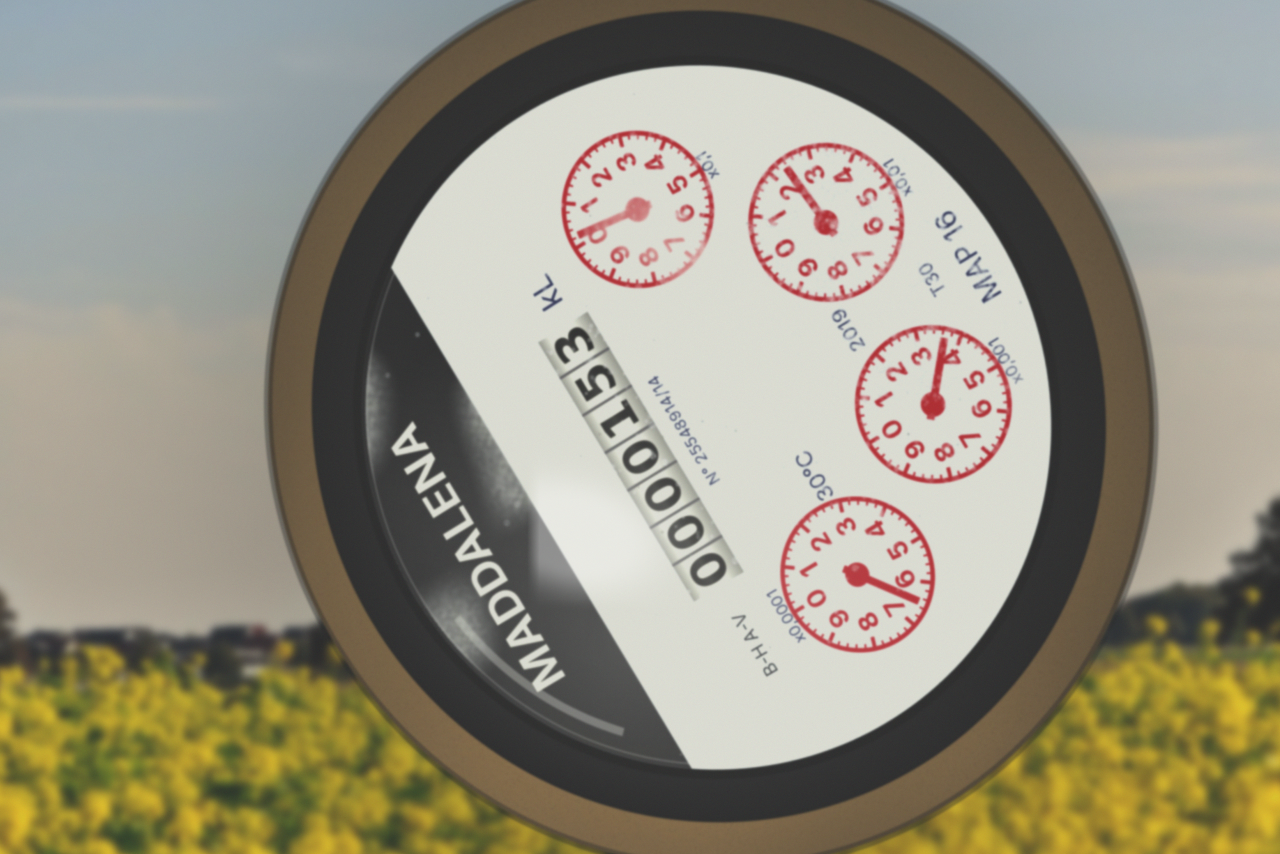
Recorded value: **153.0236** kL
